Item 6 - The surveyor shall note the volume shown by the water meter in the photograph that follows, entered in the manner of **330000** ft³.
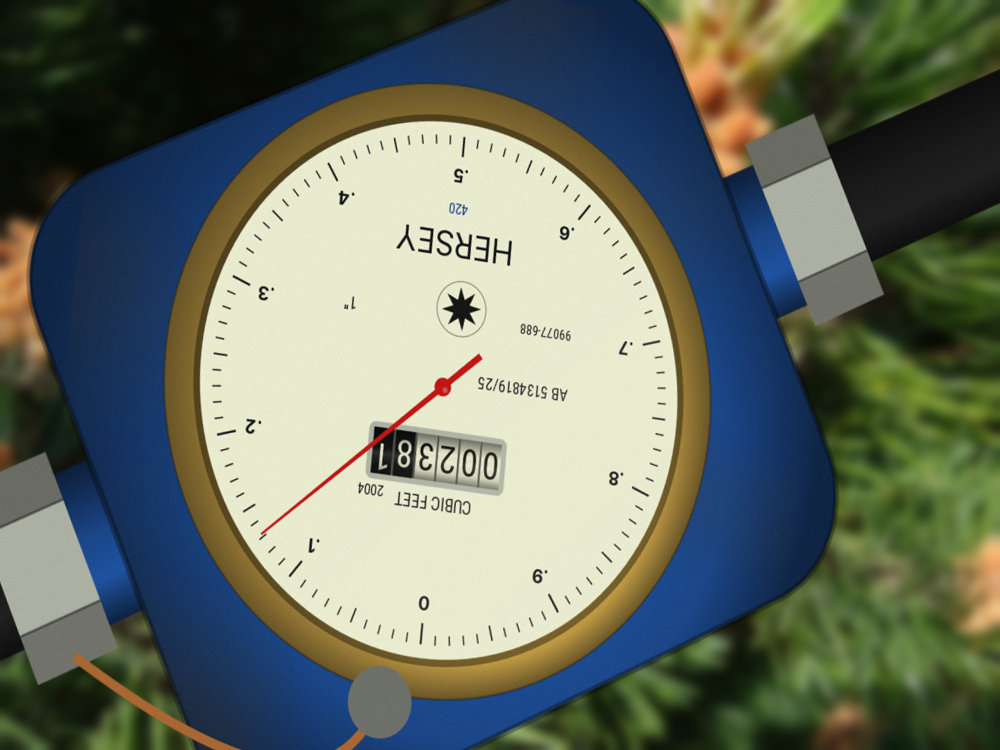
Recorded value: **2381.13** ft³
